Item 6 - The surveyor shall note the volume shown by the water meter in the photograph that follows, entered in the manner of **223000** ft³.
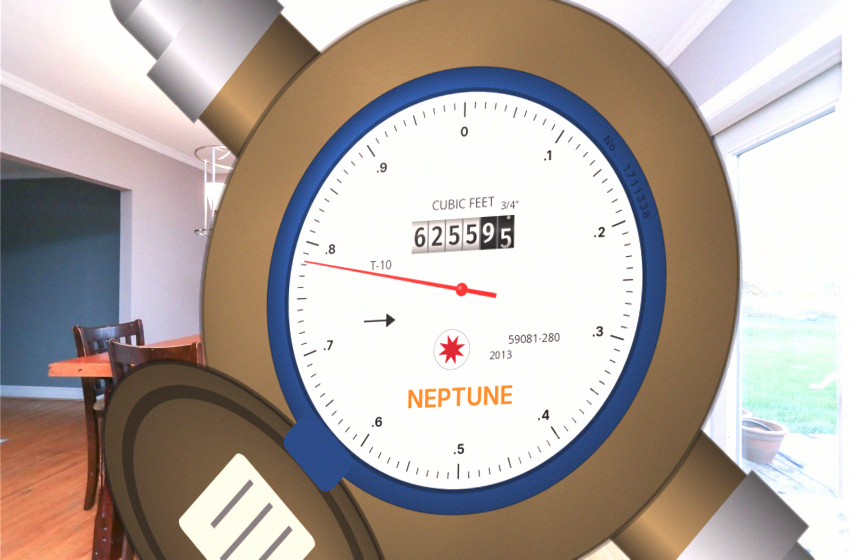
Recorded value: **625594.78** ft³
